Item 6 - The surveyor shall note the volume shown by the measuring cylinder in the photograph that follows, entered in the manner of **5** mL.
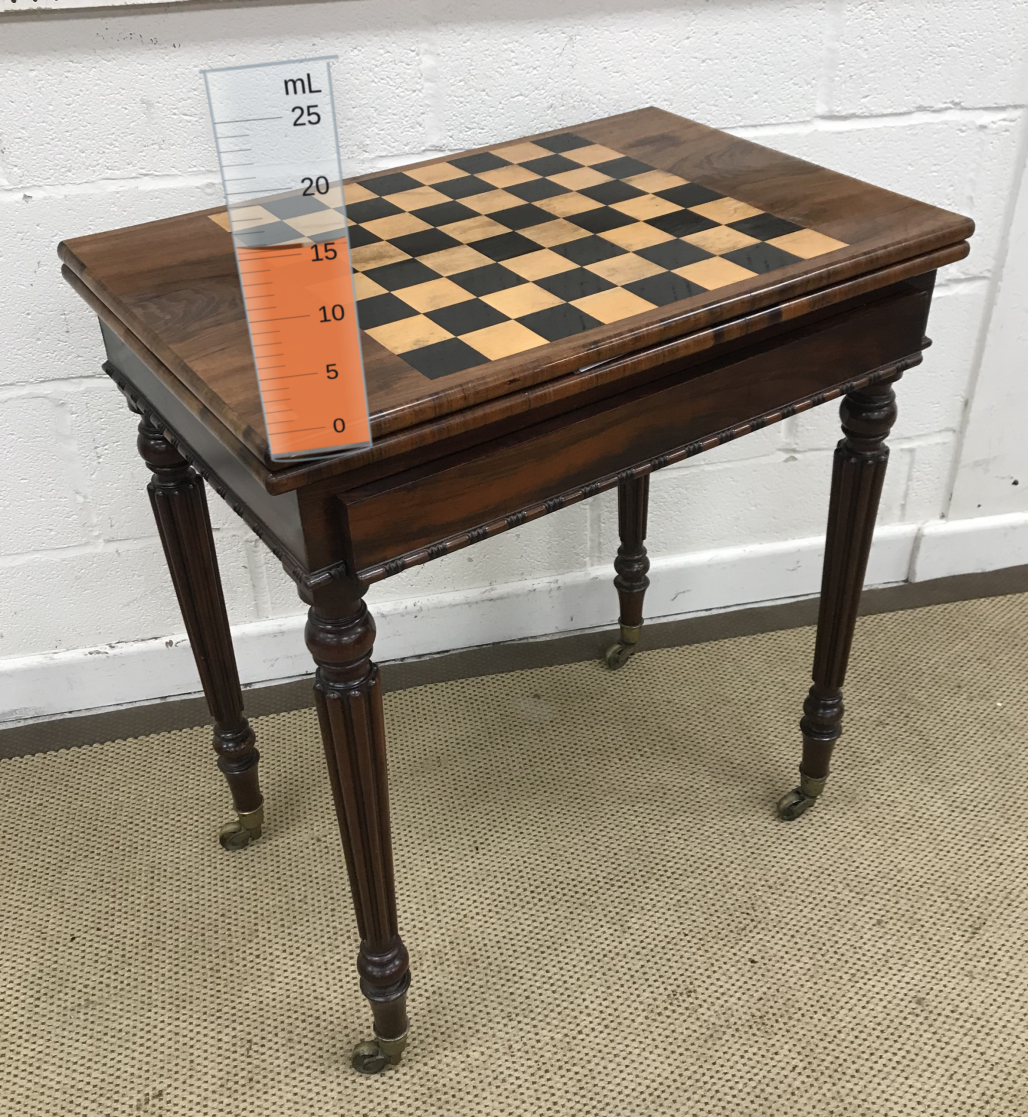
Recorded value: **15.5** mL
